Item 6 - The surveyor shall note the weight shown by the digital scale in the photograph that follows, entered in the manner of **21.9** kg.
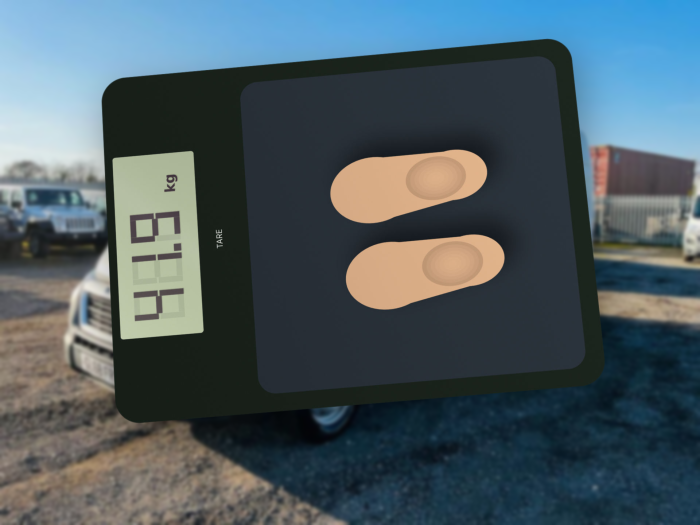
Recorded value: **41.9** kg
